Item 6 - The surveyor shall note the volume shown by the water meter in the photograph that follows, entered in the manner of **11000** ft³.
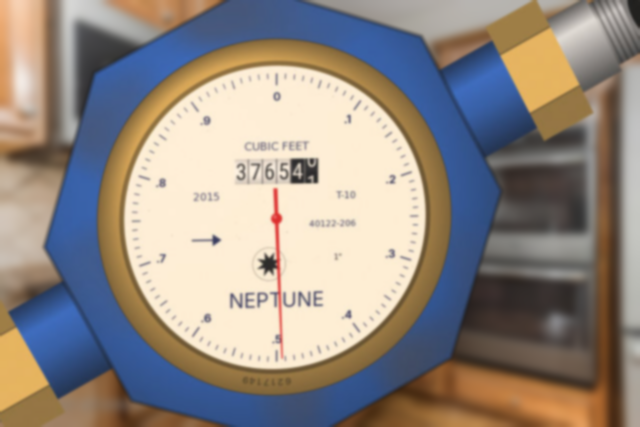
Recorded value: **376540.49** ft³
